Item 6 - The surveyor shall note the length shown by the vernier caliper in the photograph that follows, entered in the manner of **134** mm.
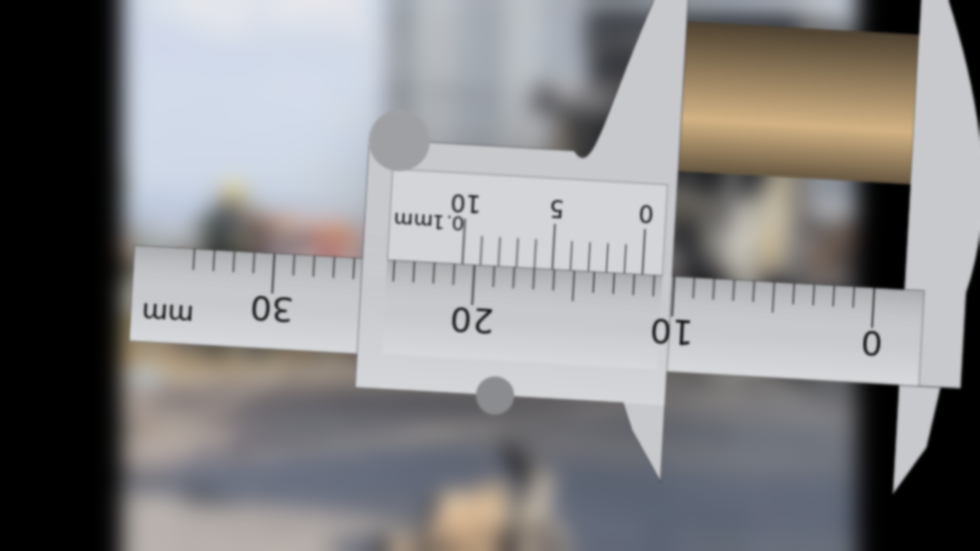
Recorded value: **11.6** mm
